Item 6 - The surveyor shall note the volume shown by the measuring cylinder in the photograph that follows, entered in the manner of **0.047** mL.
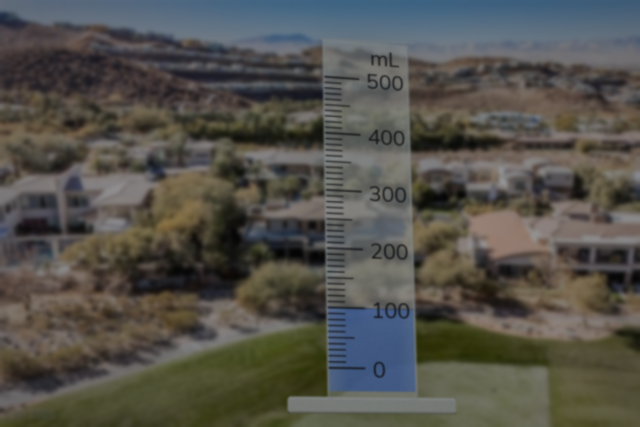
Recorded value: **100** mL
